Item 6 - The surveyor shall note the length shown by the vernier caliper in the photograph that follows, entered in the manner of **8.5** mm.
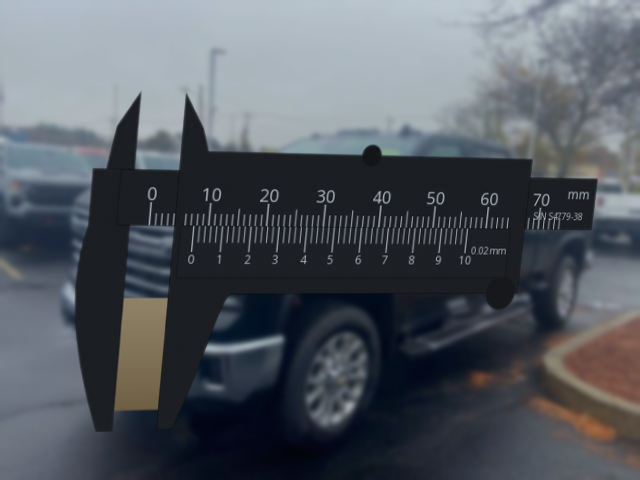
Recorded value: **7.5** mm
